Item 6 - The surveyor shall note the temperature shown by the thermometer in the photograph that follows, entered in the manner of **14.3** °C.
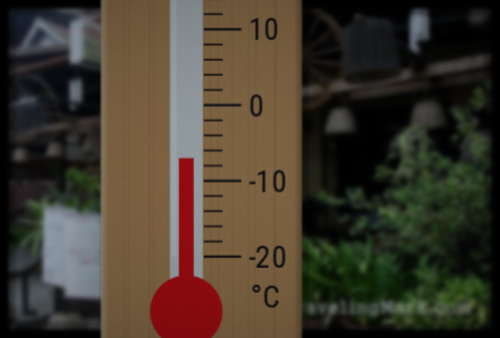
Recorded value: **-7** °C
